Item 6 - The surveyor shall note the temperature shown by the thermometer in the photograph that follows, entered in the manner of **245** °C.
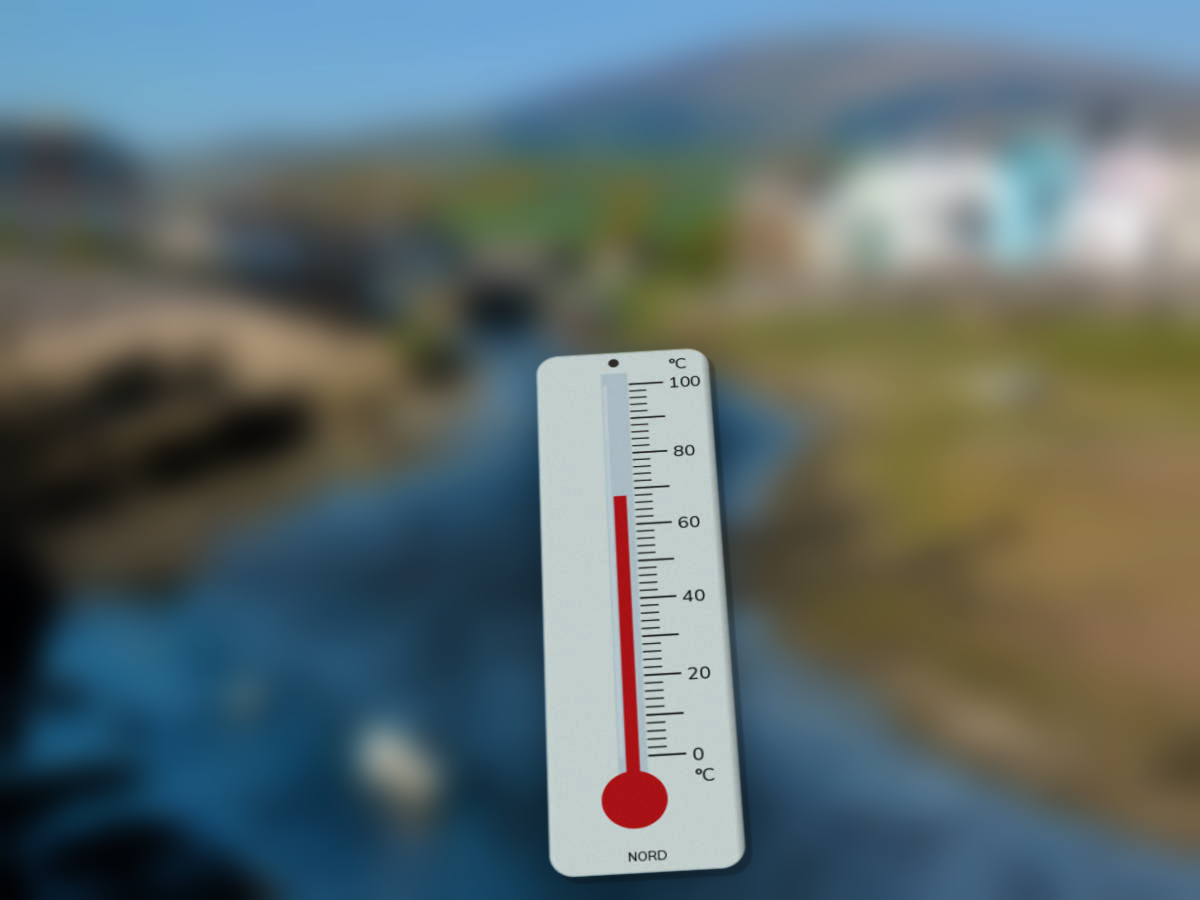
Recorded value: **68** °C
